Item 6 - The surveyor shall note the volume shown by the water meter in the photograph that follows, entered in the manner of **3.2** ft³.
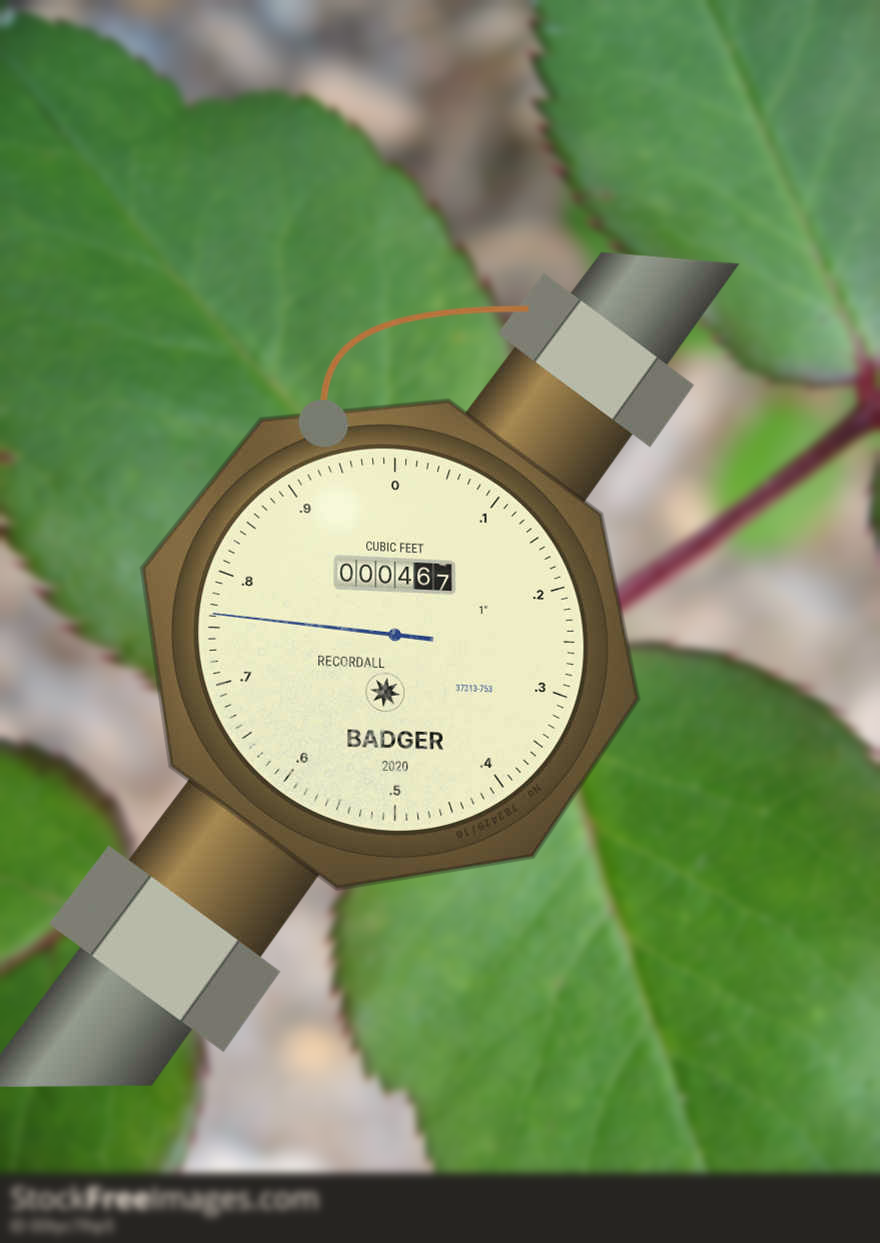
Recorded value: **466.76** ft³
